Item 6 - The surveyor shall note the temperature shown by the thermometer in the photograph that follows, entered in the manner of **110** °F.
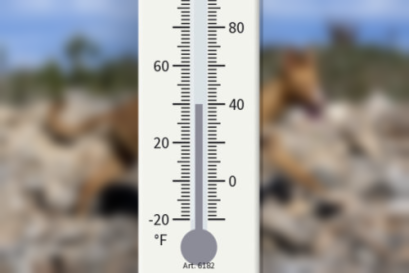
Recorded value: **40** °F
